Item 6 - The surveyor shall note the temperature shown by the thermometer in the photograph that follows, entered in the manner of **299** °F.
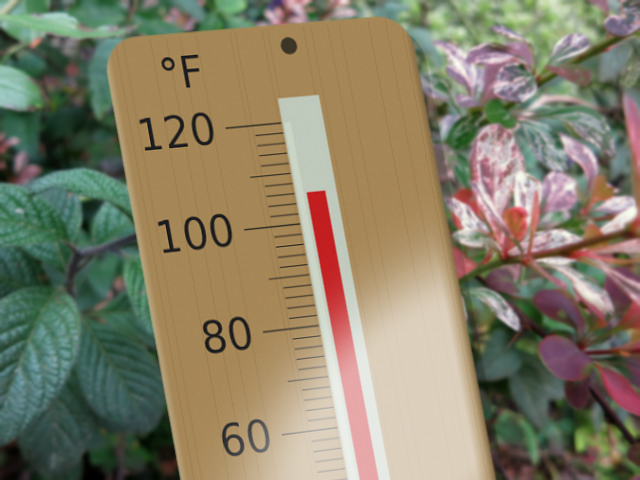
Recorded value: **106** °F
